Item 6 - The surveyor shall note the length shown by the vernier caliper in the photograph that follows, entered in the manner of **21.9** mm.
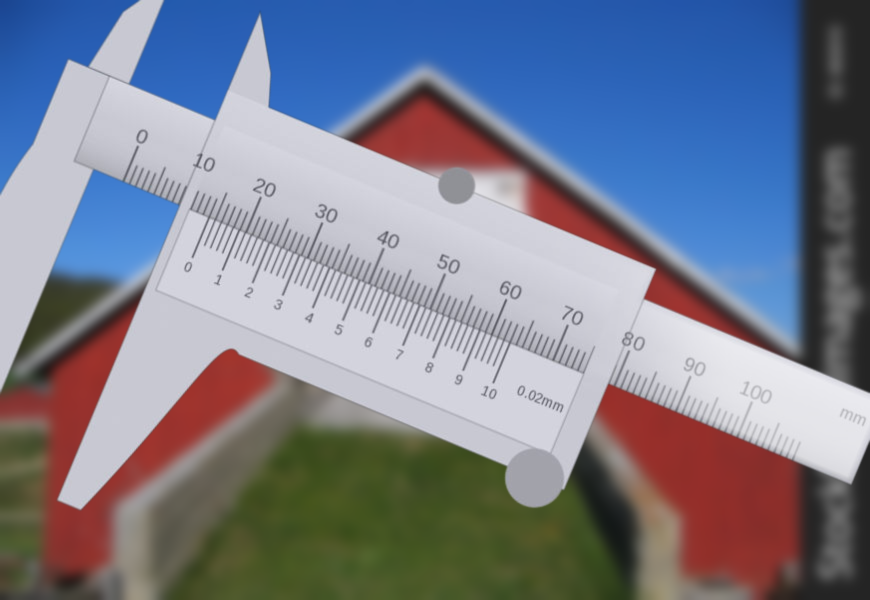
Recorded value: **14.0** mm
